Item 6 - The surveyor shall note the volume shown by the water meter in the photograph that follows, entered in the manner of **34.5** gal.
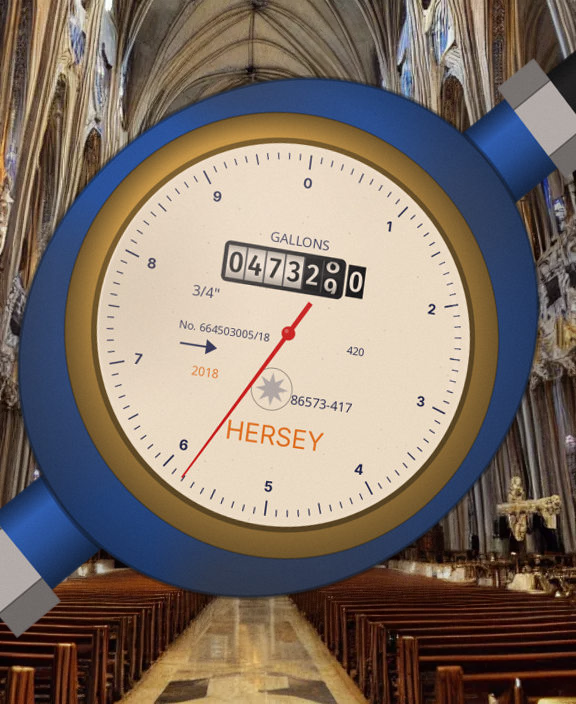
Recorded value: **473285.8** gal
